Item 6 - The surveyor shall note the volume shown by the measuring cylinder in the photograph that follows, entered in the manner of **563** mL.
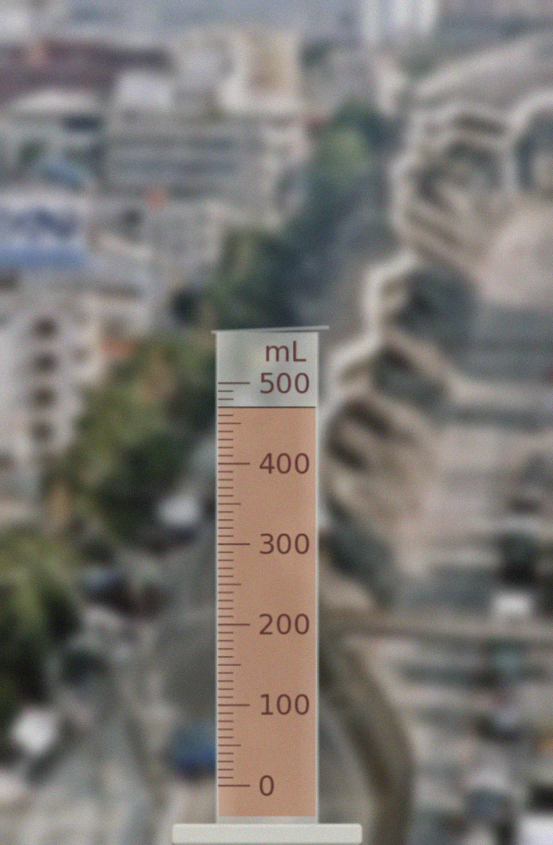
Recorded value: **470** mL
